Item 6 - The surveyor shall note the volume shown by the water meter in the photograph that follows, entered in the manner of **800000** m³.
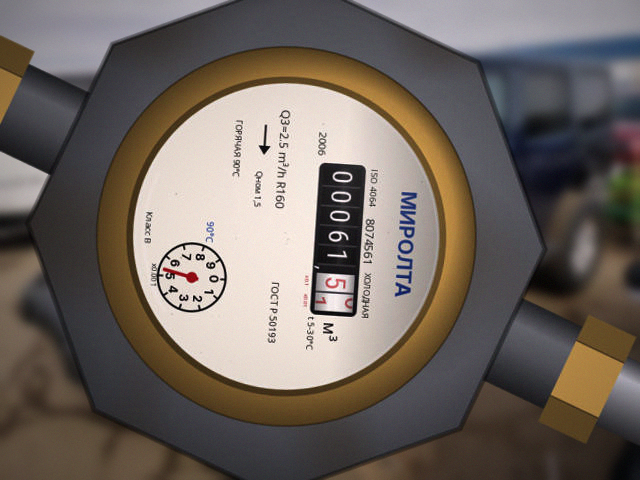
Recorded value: **61.505** m³
